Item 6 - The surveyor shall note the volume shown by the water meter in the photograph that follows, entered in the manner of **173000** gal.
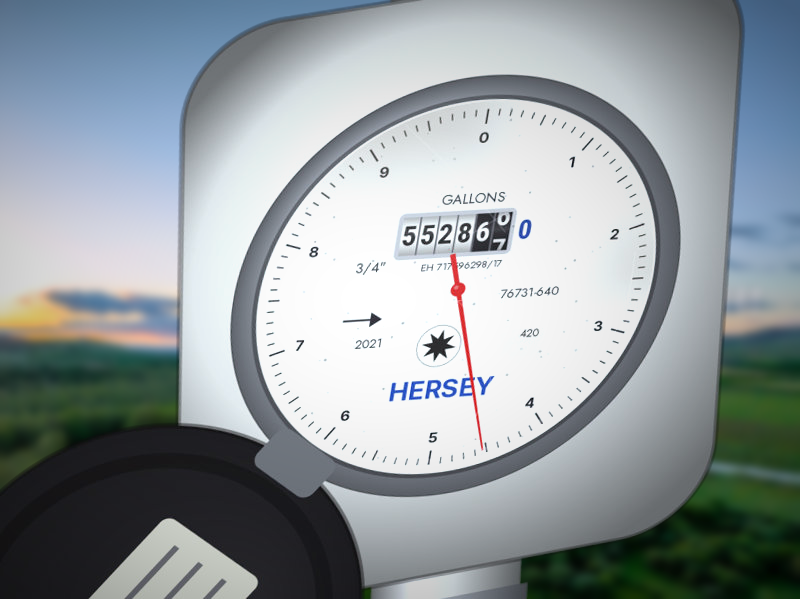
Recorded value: **5528664.5** gal
